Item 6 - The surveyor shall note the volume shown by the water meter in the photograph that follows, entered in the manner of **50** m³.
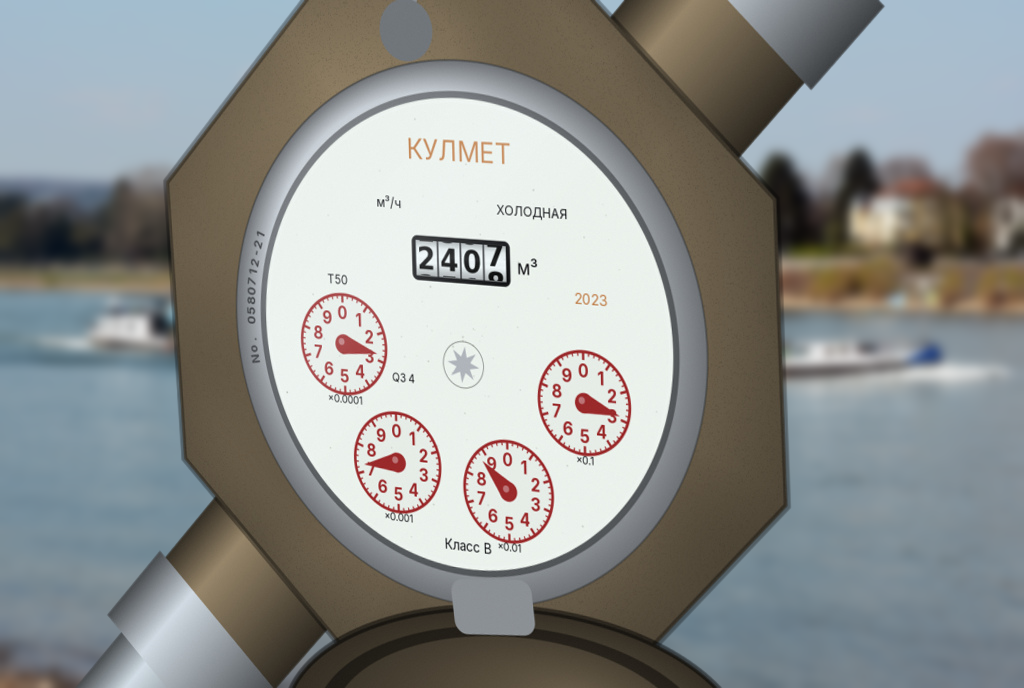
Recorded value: **2407.2872** m³
